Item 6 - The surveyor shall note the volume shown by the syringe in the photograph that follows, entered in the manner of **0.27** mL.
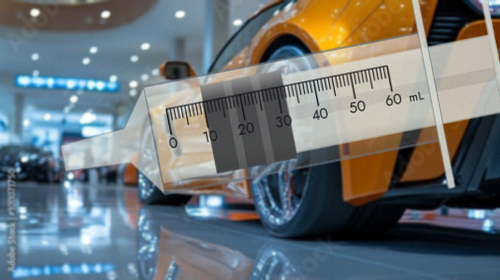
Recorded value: **10** mL
